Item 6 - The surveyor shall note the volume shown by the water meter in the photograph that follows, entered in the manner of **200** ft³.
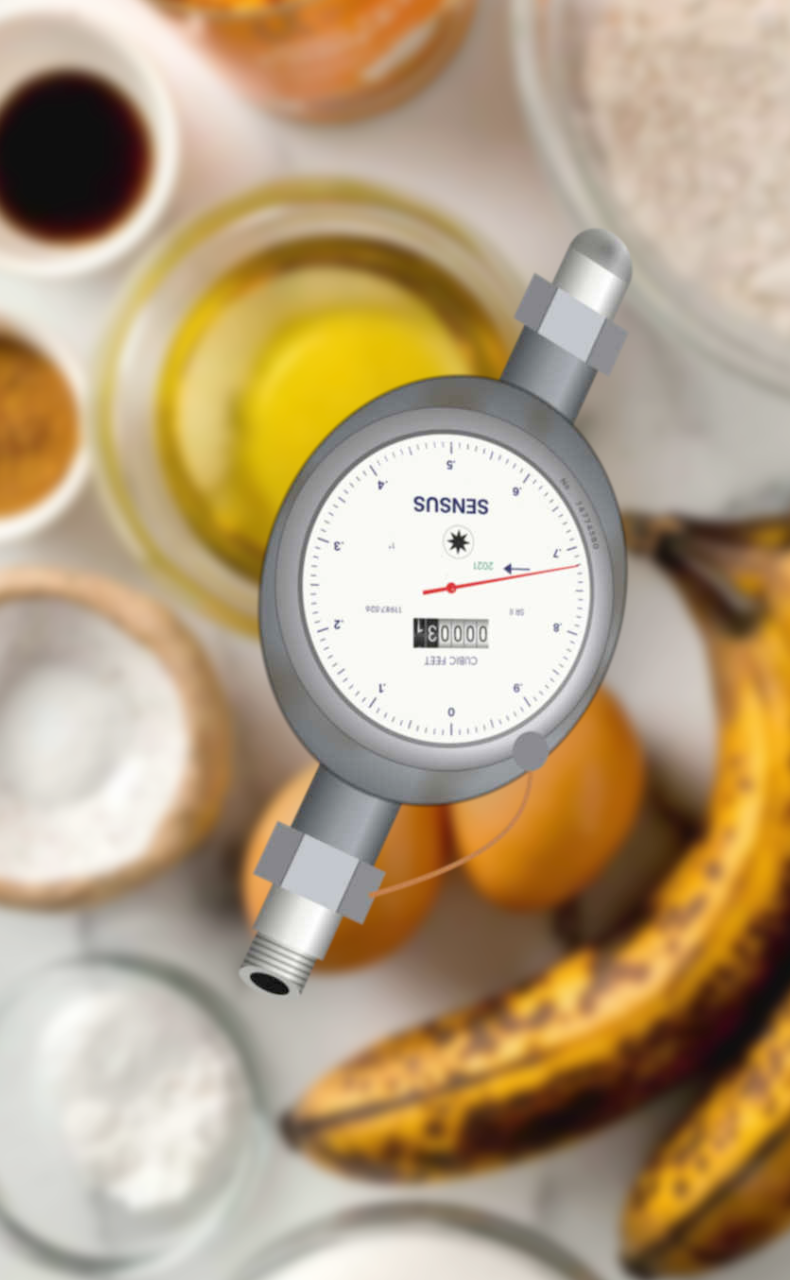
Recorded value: **30.72** ft³
